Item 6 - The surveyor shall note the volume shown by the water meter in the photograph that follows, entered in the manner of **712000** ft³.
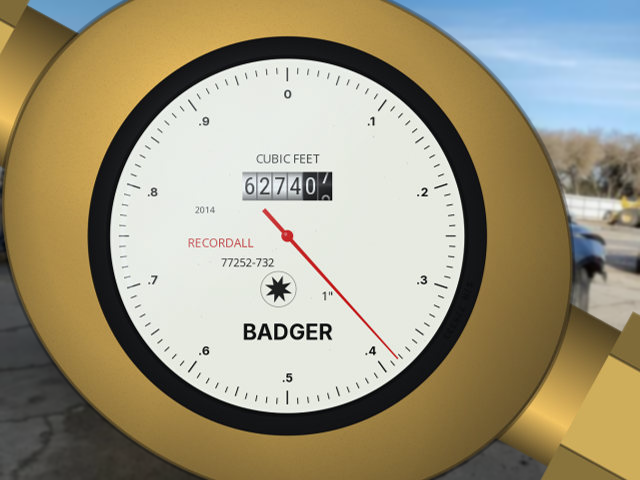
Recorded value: **627407.38** ft³
